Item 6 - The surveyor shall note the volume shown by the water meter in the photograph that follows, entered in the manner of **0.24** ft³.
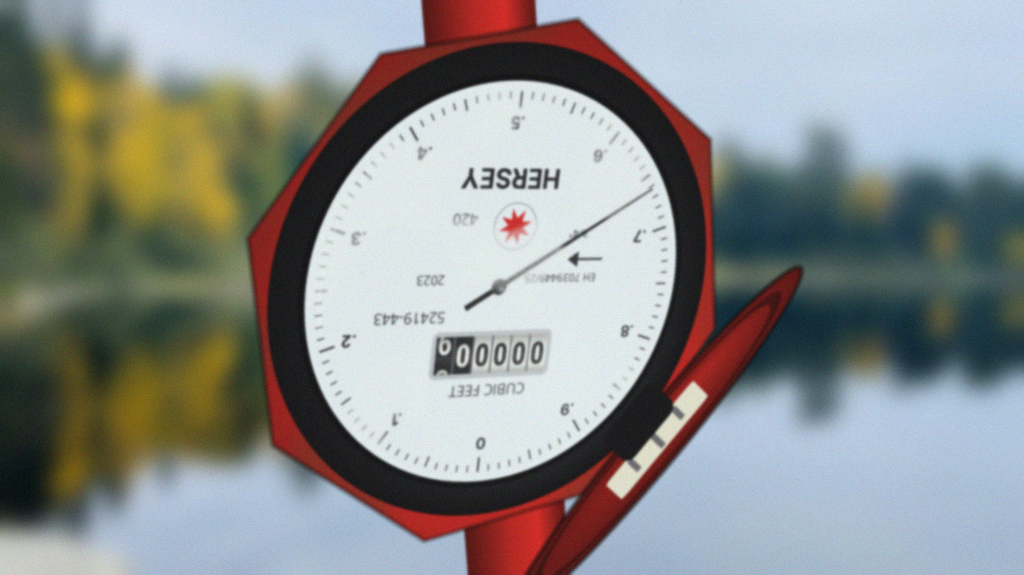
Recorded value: **8.66** ft³
